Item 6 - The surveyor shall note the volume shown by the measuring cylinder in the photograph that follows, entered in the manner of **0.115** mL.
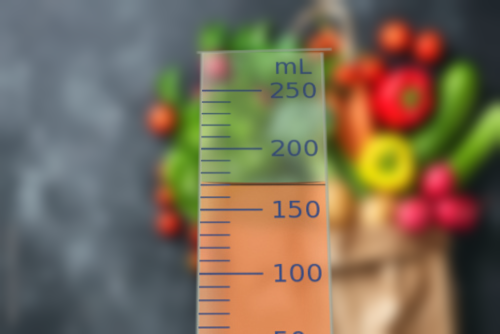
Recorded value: **170** mL
